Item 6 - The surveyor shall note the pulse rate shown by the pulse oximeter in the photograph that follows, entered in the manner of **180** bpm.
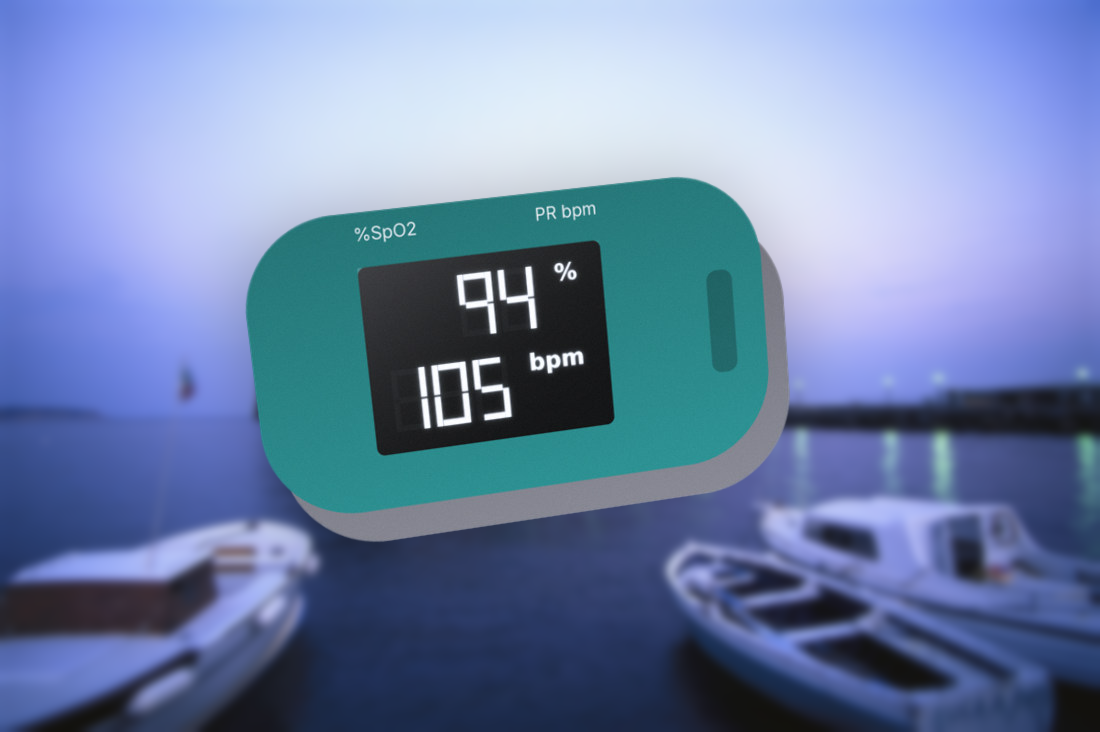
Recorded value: **105** bpm
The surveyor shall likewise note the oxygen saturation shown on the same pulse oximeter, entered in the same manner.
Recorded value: **94** %
